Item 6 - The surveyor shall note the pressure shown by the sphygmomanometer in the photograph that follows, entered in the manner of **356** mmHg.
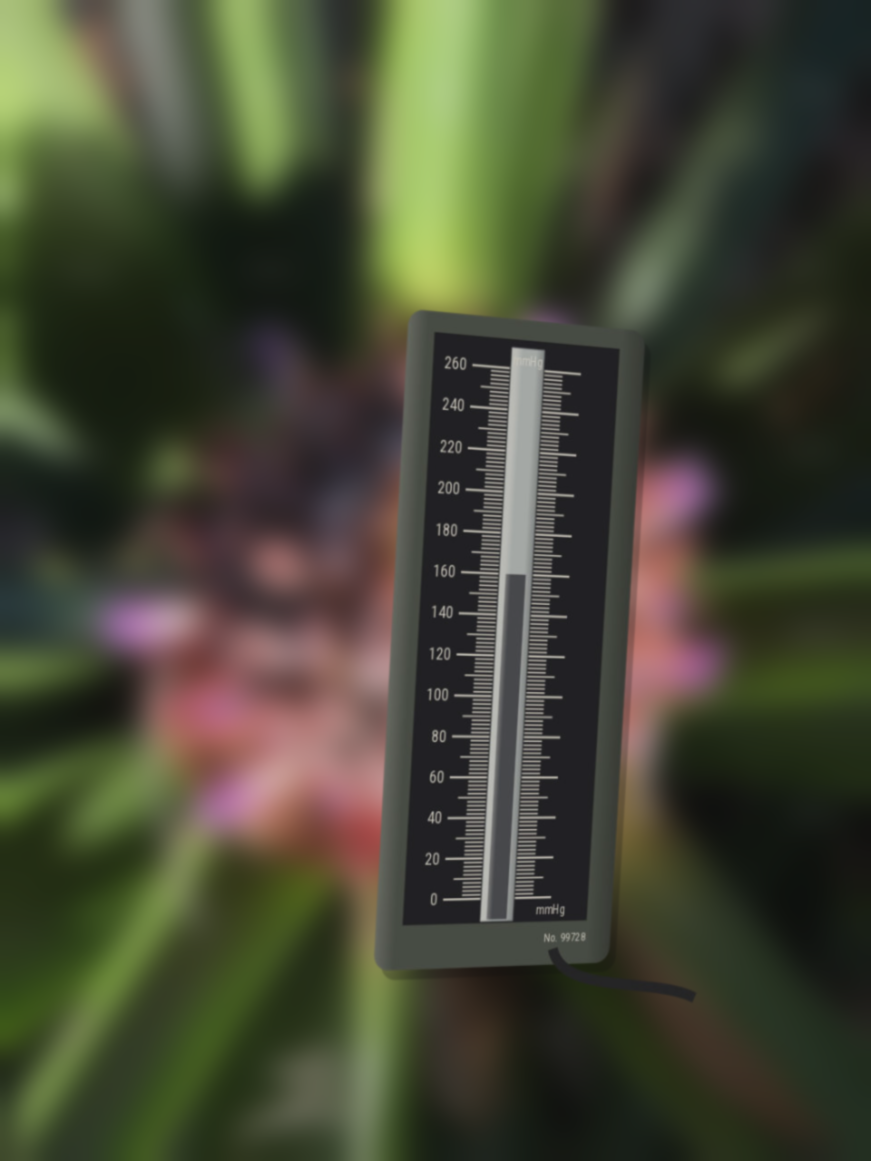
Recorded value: **160** mmHg
